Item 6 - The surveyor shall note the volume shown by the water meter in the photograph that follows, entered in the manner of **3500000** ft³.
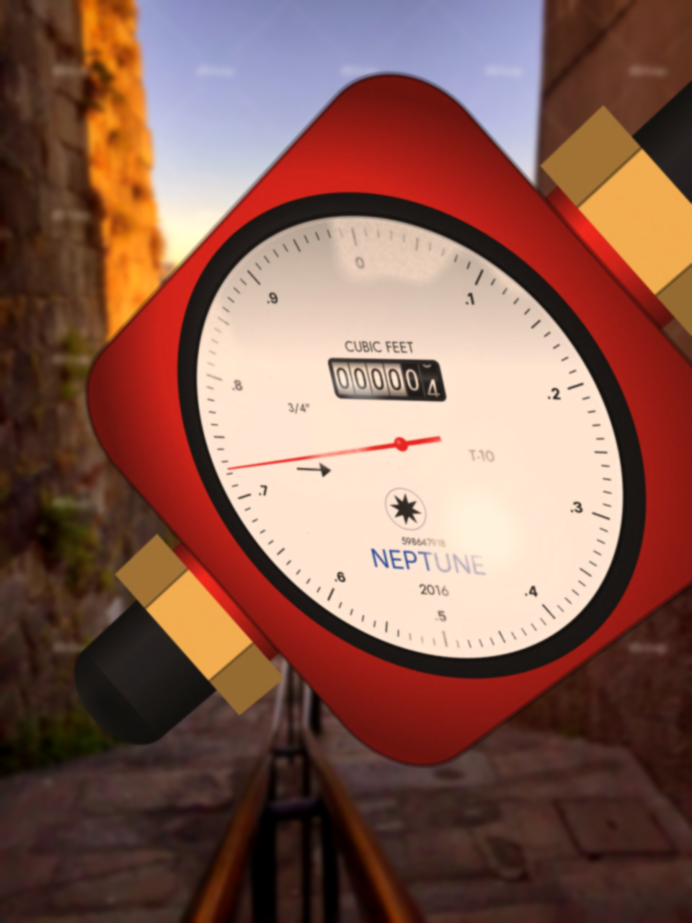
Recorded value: **3.72** ft³
